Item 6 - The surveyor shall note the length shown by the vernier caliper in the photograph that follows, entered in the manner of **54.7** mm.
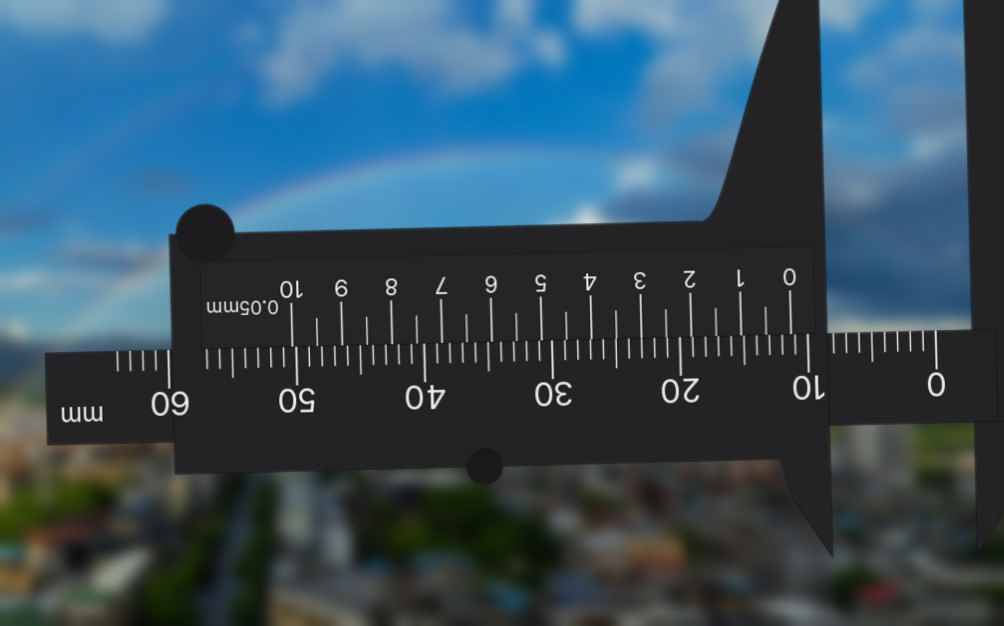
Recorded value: **11.3** mm
